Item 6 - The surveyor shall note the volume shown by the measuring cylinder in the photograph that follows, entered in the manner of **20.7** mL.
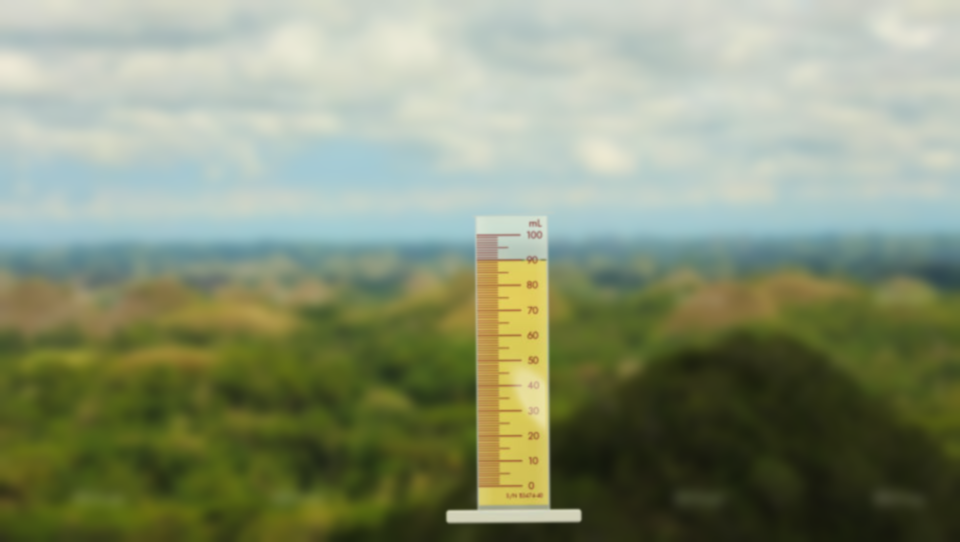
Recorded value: **90** mL
